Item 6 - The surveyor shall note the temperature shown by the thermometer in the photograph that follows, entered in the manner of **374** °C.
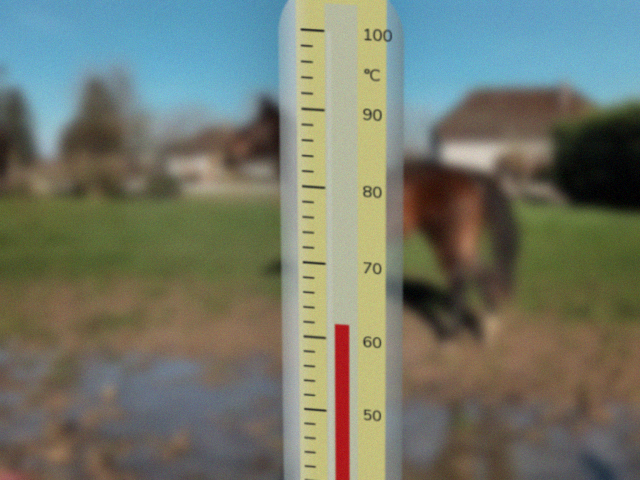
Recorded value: **62** °C
